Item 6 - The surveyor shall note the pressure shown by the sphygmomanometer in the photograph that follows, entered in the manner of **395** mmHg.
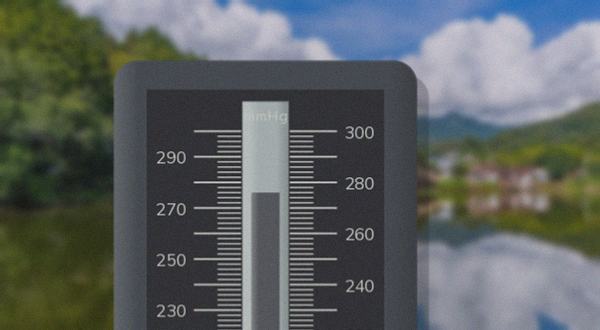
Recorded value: **276** mmHg
